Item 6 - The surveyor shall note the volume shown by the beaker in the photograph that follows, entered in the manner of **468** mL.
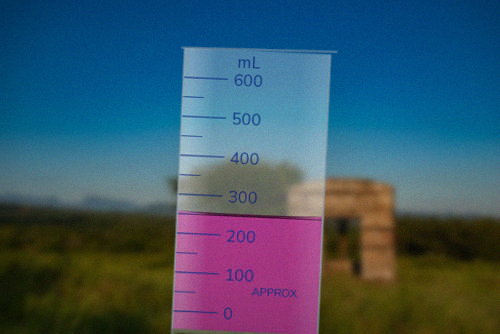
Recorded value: **250** mL
